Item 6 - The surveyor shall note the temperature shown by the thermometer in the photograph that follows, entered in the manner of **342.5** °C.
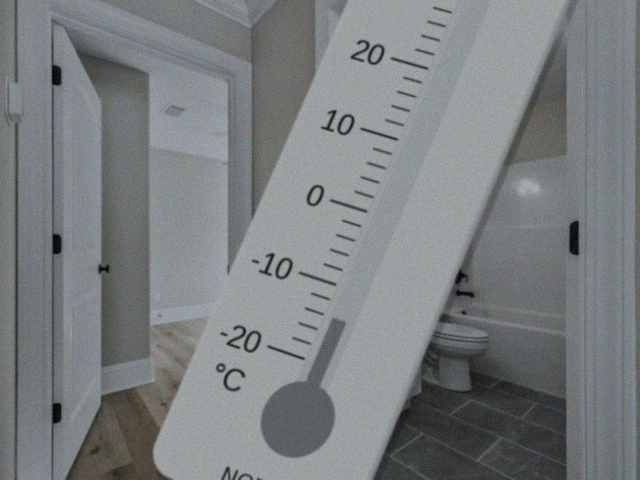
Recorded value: **-14** °C
